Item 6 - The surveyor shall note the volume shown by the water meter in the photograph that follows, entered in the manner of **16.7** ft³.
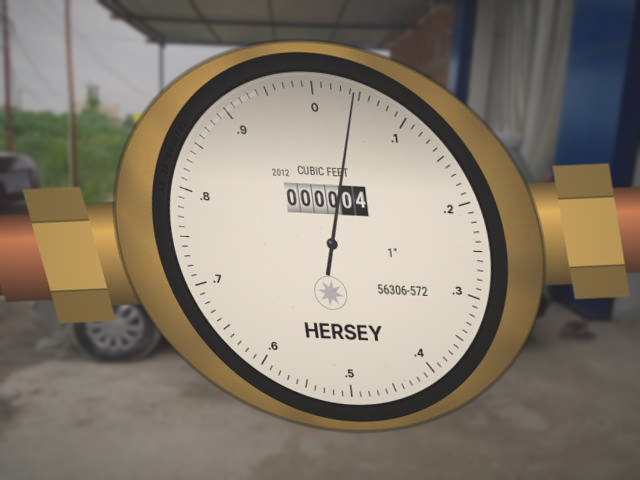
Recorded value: **4.04** ft³
